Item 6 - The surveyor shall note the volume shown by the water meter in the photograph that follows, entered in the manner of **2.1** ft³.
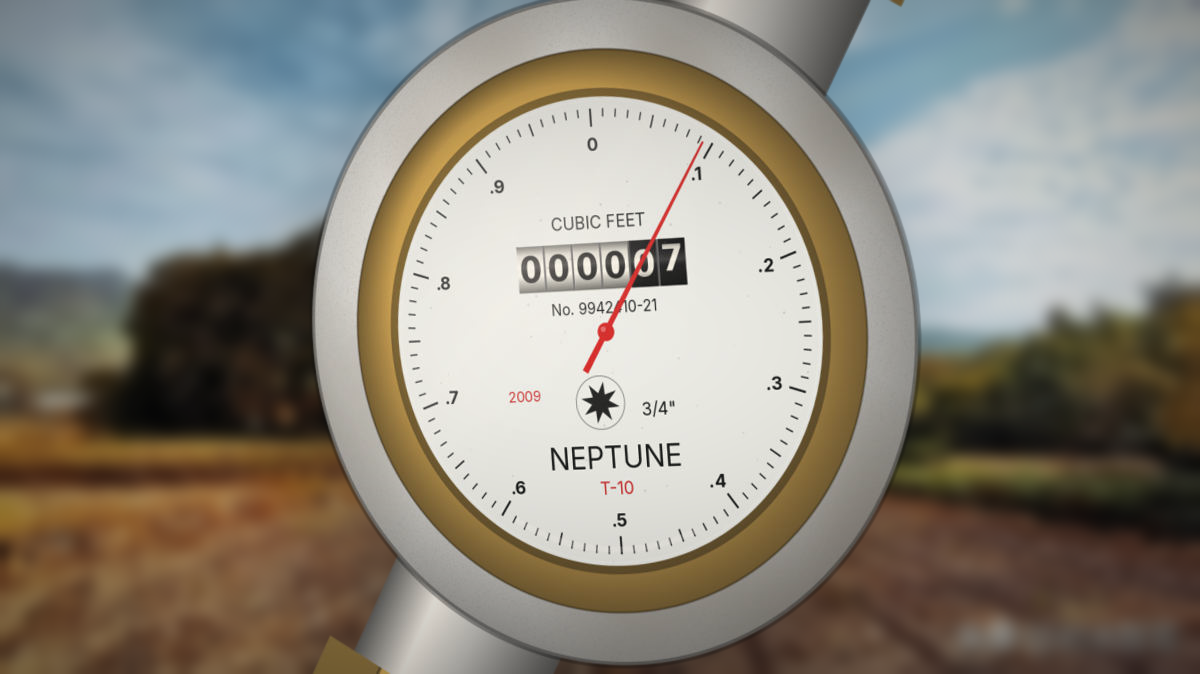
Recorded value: **7.09** ft³
